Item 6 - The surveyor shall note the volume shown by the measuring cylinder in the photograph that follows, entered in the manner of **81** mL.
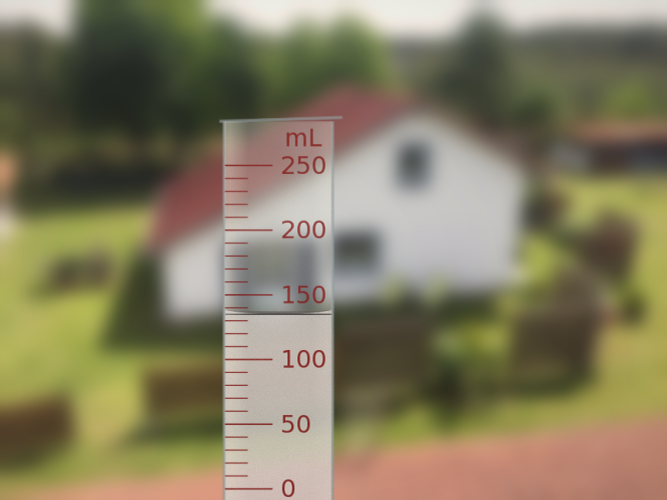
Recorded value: **135** mL
